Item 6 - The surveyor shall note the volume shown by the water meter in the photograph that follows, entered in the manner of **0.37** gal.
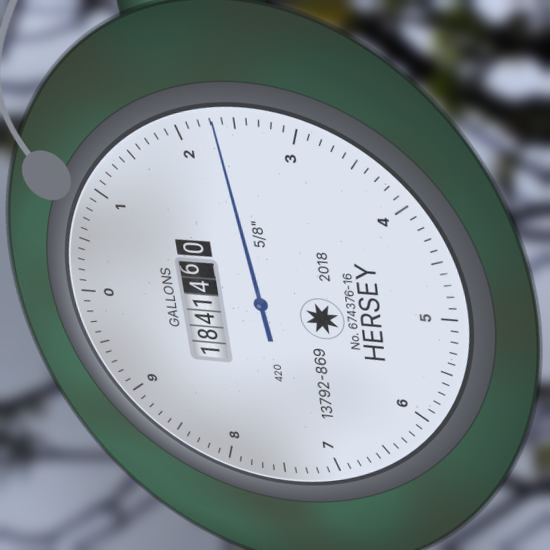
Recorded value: **1841462.3** gal
